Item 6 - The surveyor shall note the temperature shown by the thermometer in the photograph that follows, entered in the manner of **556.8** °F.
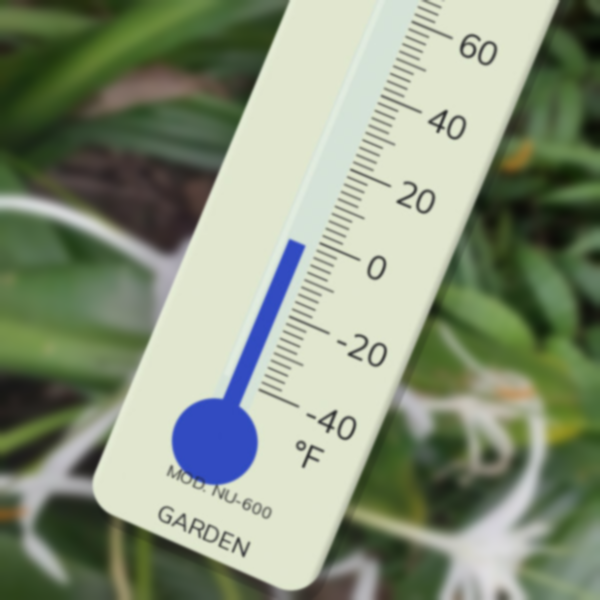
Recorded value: **-2** °F
